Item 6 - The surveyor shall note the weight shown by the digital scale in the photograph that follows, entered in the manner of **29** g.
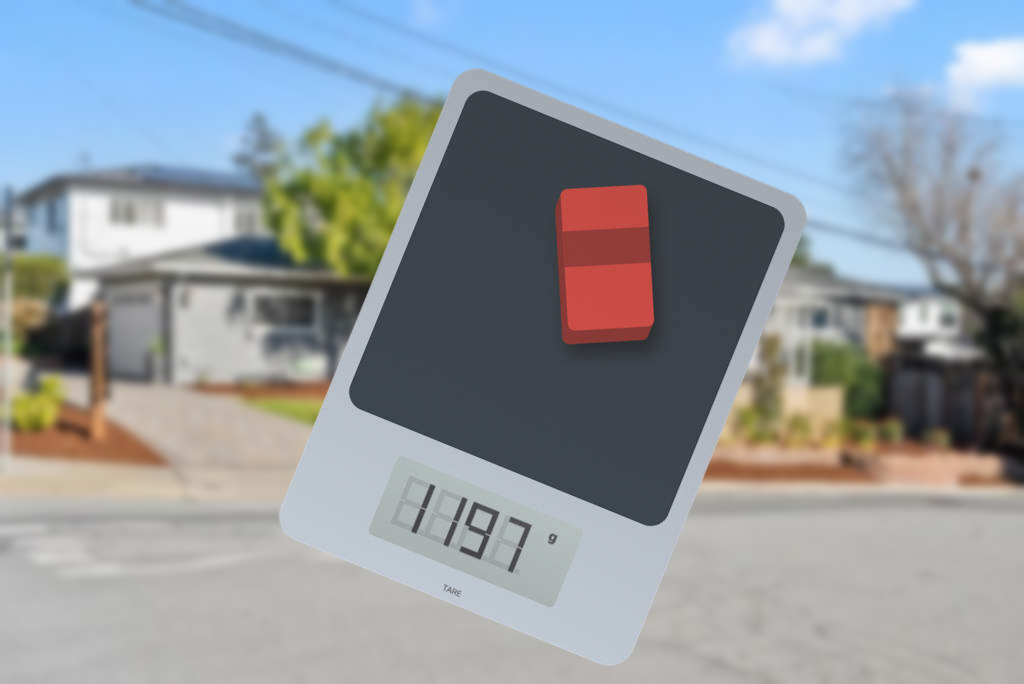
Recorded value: **1197** g
